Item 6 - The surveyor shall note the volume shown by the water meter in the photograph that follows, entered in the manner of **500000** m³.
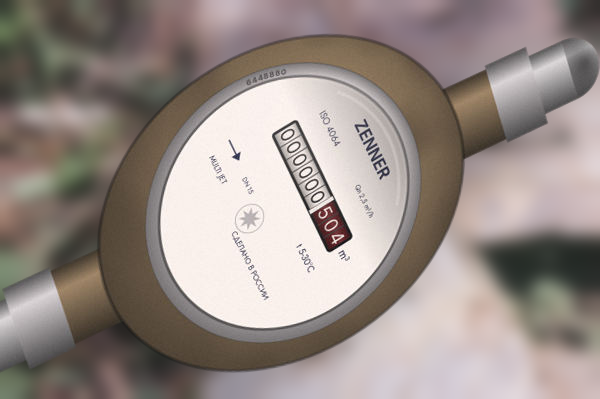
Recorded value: **0.504** m³
